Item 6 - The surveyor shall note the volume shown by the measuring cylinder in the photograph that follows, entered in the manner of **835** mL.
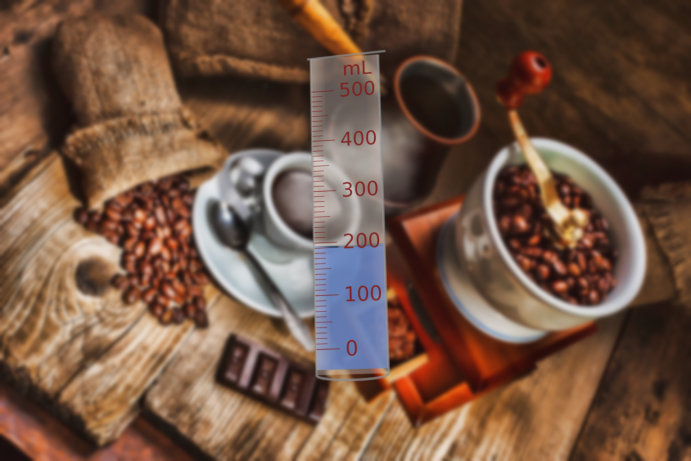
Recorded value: **190** mL
